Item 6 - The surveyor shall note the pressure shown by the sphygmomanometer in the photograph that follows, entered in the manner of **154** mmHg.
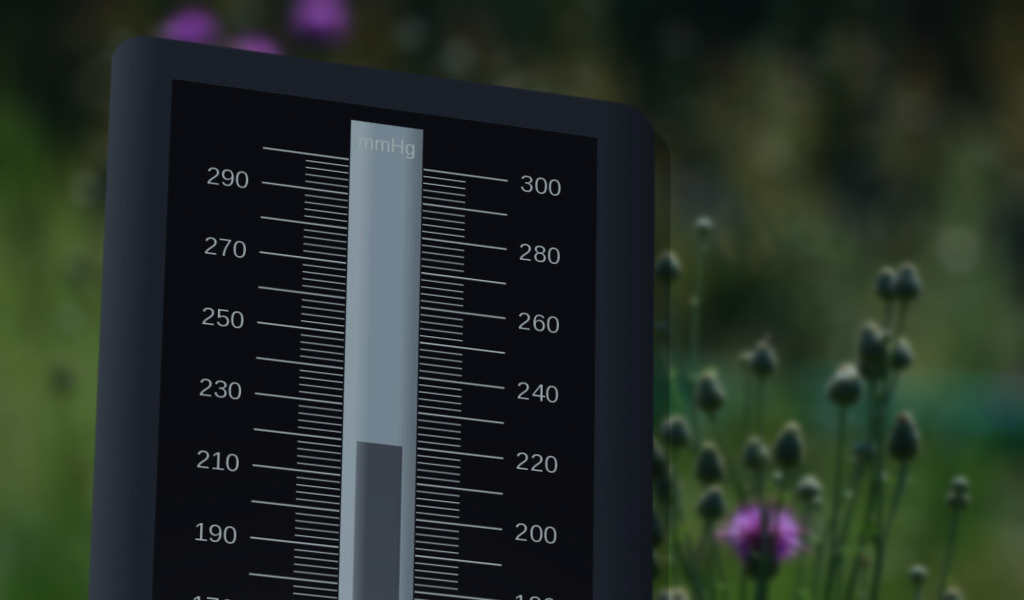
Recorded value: **220** mmHg
